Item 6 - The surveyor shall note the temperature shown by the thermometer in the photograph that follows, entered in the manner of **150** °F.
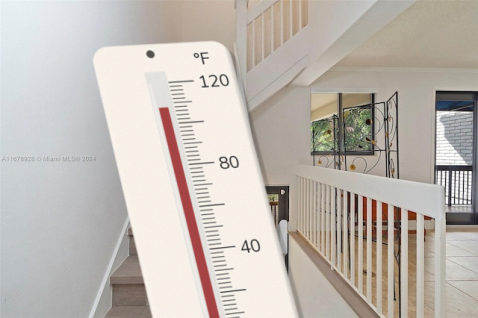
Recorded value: **108** °F
